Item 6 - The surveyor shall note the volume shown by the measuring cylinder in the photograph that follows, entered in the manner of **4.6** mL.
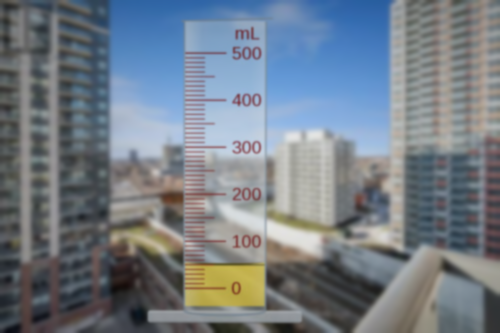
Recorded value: **50** mL
